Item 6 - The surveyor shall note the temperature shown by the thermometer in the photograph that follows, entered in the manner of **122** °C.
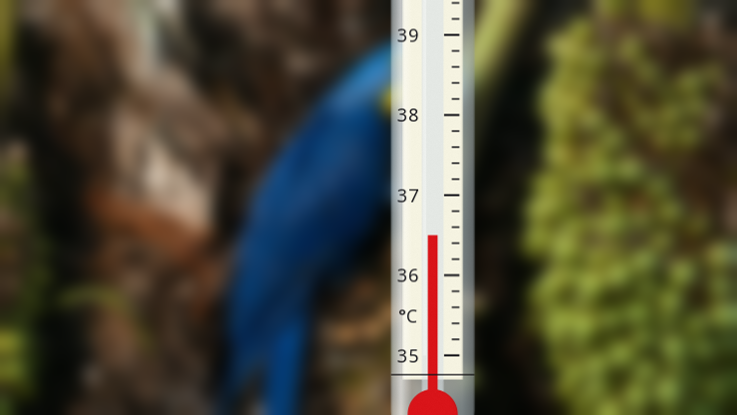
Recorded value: **36.5** °C
